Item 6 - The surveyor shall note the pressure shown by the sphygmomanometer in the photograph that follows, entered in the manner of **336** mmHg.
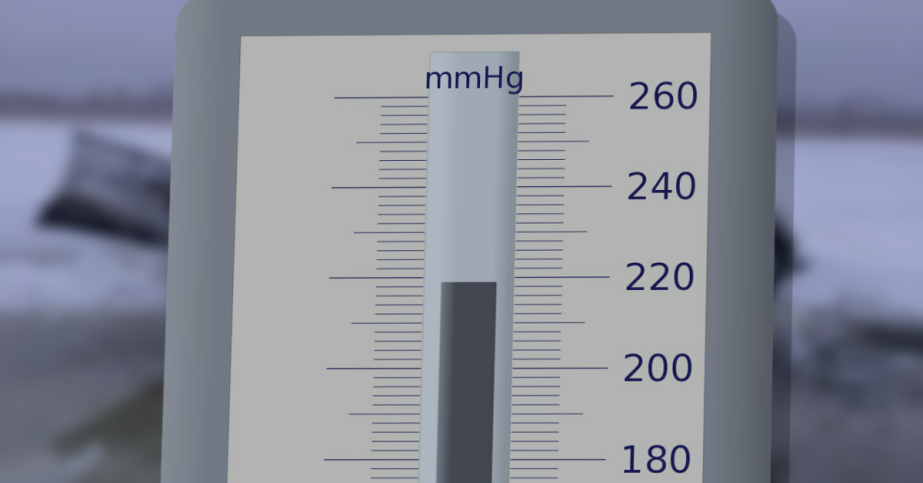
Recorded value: **219** mmHg
